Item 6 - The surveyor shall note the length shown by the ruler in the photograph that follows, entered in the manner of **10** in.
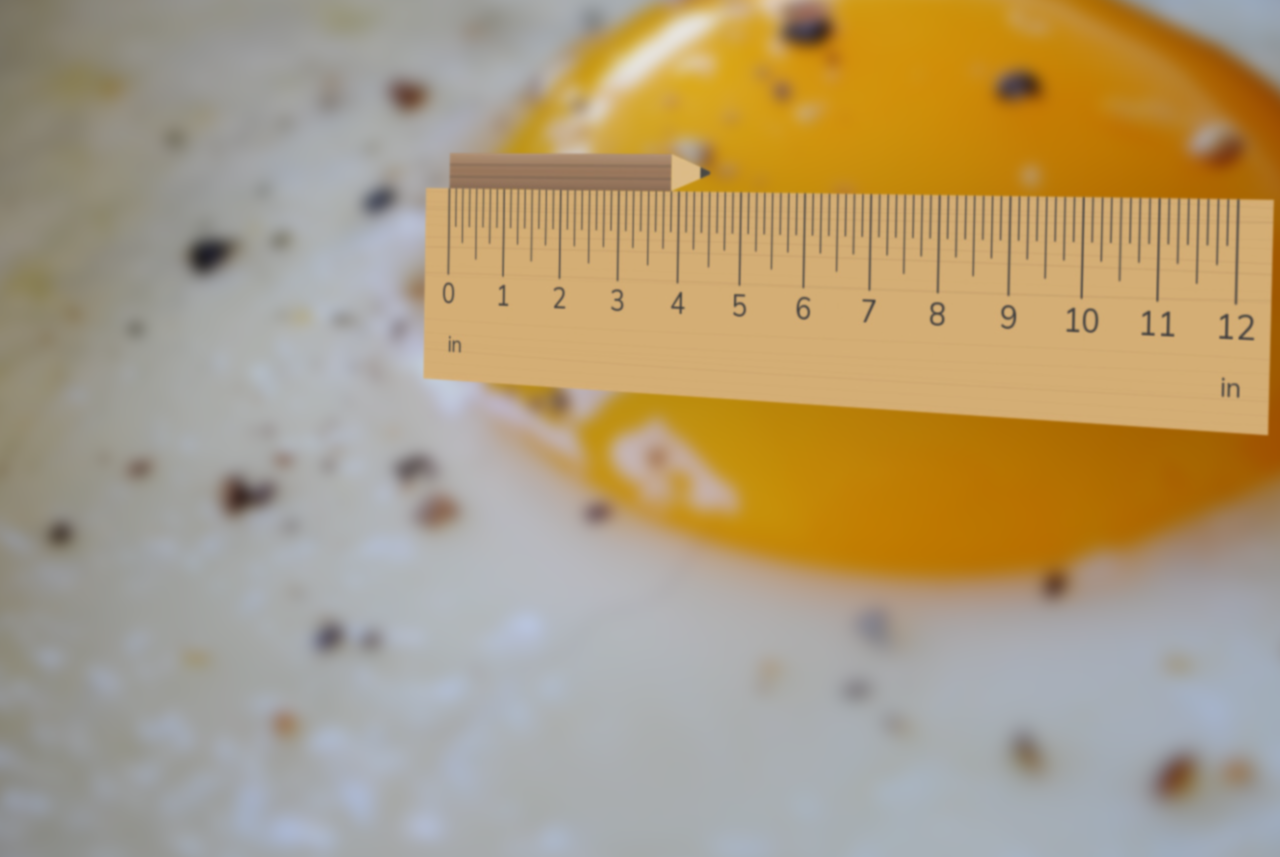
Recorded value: **4.5** in
